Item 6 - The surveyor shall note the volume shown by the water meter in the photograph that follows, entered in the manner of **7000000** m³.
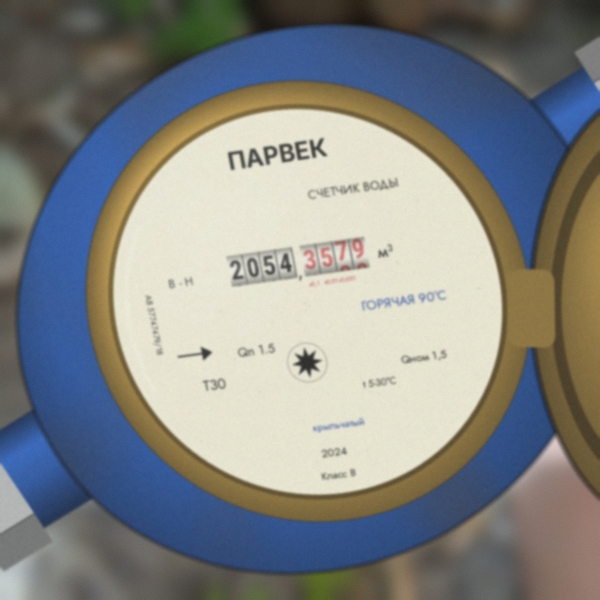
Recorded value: **2054.3579** m³
